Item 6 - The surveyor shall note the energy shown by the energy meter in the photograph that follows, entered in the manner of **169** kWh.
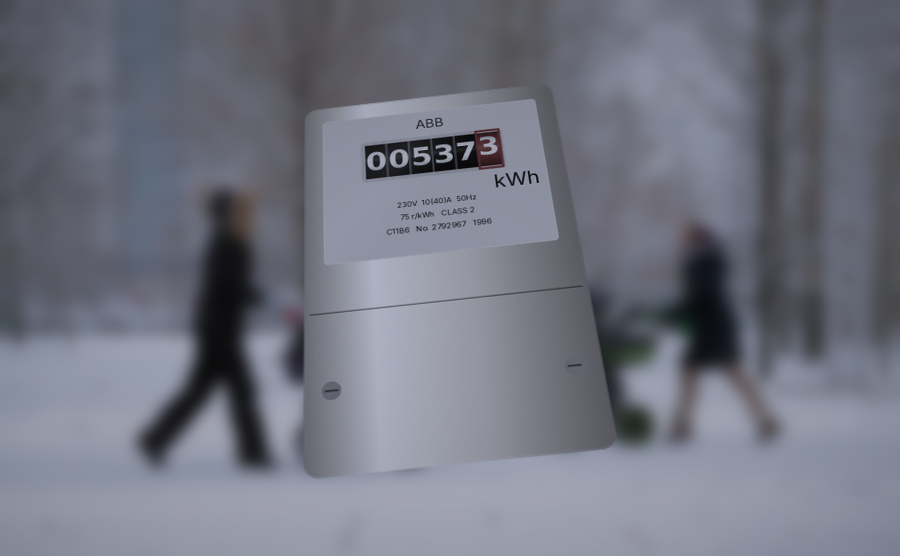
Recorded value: **537.3** kWh
